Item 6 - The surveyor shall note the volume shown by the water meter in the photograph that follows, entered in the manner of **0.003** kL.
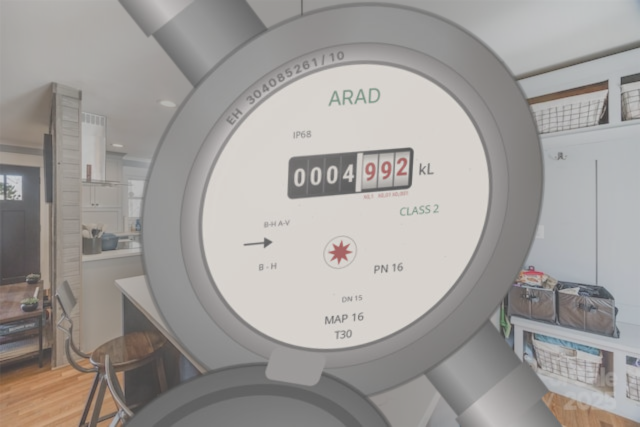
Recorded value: **4.992** kL
